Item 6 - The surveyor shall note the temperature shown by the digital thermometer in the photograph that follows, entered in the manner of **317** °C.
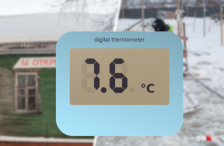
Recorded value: **7.6** °C
